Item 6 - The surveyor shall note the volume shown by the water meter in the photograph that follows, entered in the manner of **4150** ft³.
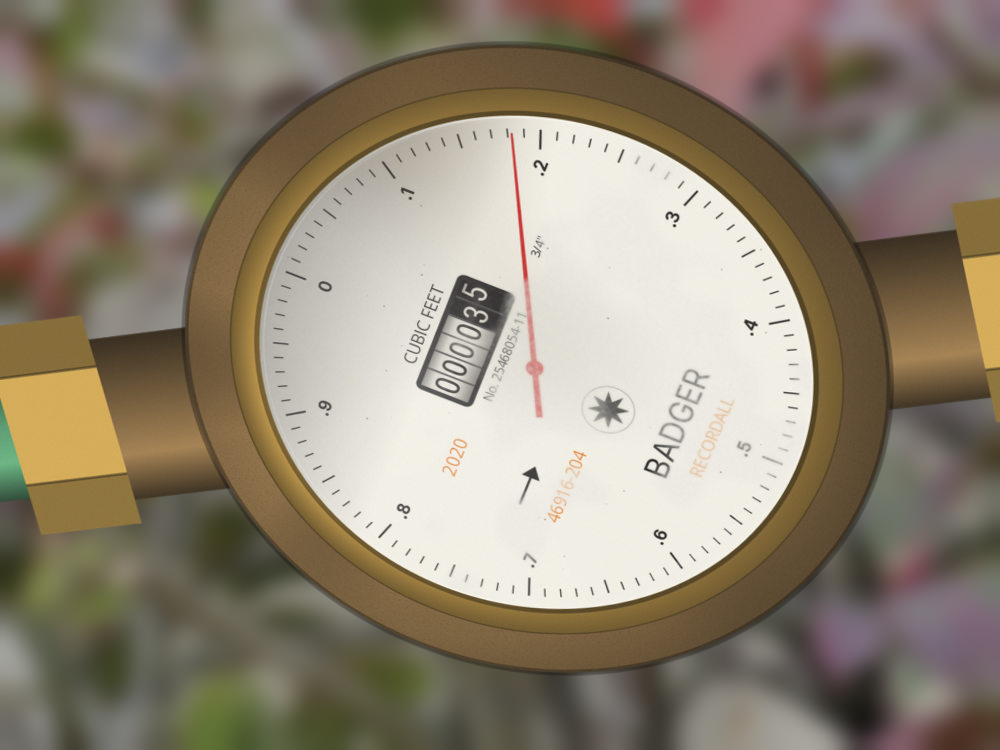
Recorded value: **35.18** ft³
